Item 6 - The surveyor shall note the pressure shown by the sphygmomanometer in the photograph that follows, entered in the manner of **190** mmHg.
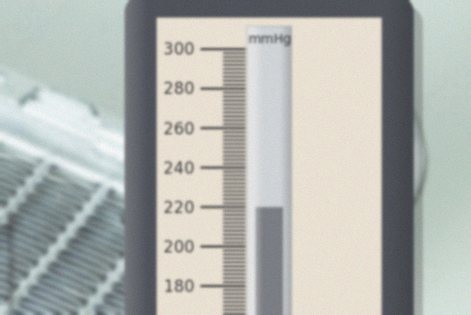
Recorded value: **220** mmHg
